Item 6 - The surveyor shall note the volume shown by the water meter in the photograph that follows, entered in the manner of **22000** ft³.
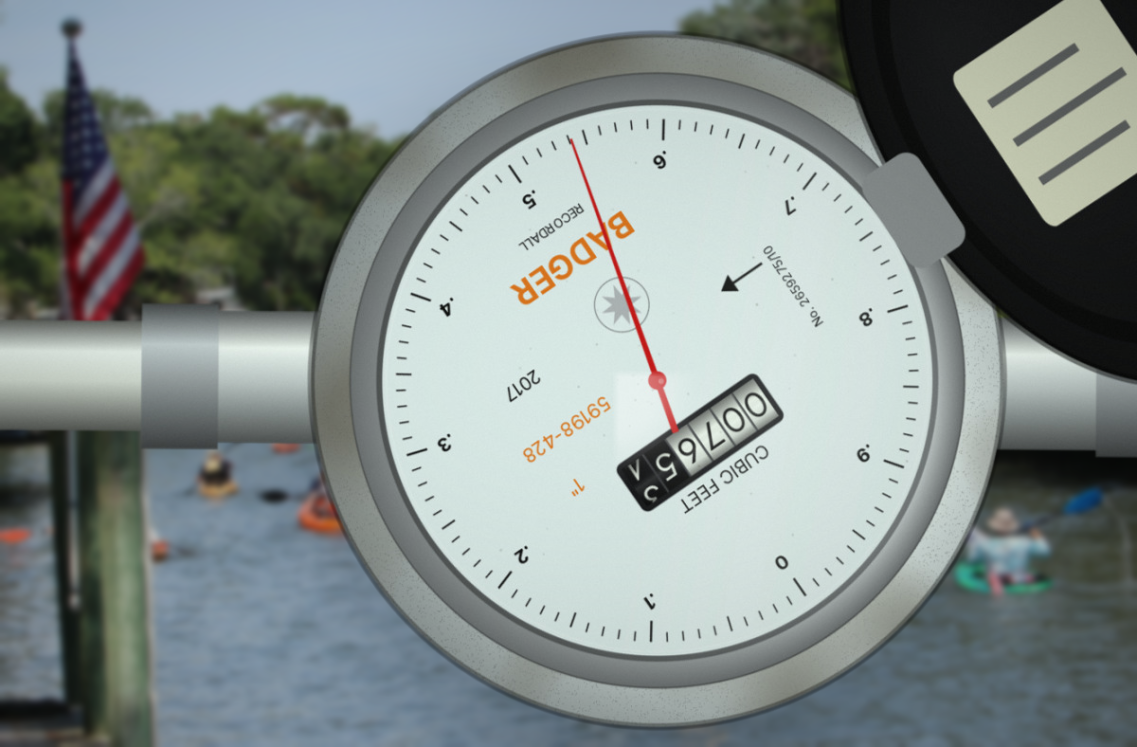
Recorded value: **7653.54** ft³
